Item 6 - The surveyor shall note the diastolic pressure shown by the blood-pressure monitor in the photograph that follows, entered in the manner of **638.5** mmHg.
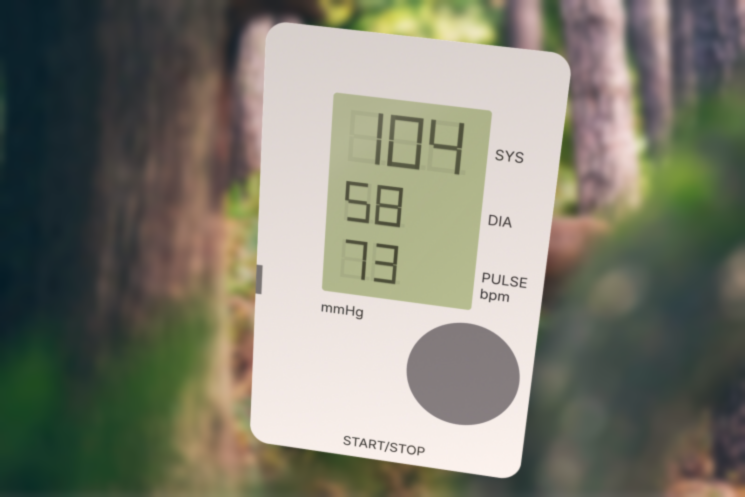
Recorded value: **58** mmHg
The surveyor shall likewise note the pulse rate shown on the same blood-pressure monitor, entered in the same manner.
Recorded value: **73** bpm
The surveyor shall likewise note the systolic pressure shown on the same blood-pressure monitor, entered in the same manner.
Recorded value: **104** mmHg
